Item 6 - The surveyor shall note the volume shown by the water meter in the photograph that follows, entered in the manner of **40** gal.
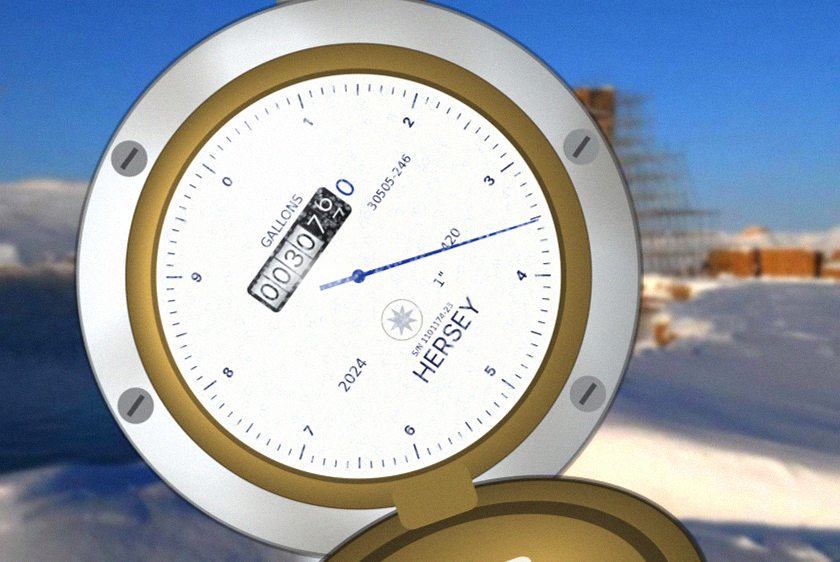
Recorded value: **30763.5** gal
